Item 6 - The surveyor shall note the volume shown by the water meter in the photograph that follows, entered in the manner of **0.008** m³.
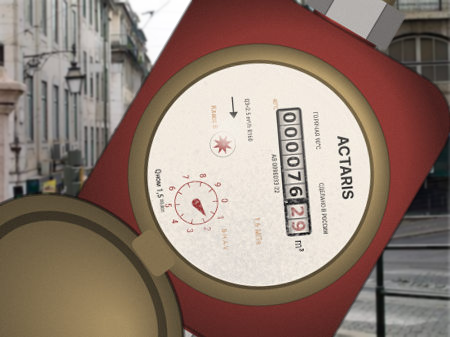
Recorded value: **76.291** m³
